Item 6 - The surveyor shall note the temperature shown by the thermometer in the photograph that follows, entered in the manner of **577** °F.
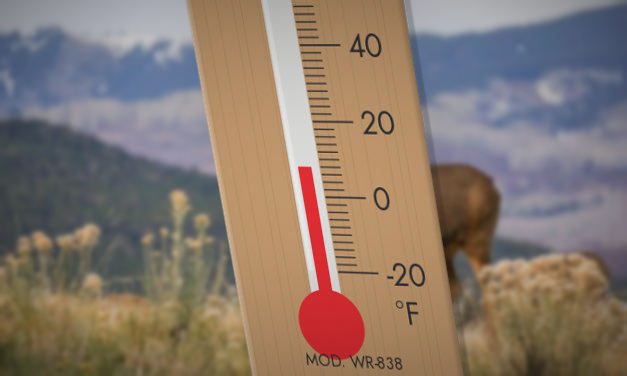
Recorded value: **8** °F
